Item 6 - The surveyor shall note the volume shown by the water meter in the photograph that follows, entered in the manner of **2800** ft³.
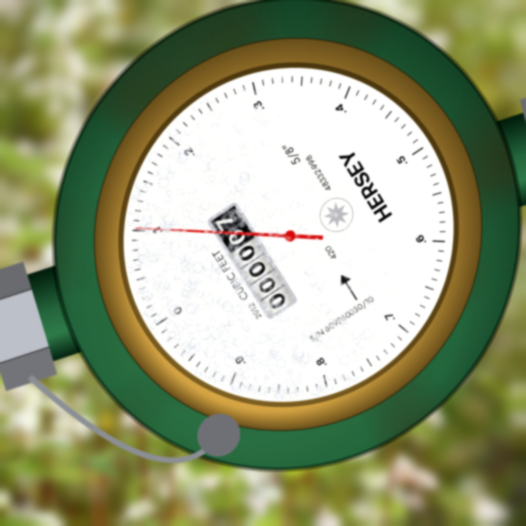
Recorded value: **7.10** ft³
